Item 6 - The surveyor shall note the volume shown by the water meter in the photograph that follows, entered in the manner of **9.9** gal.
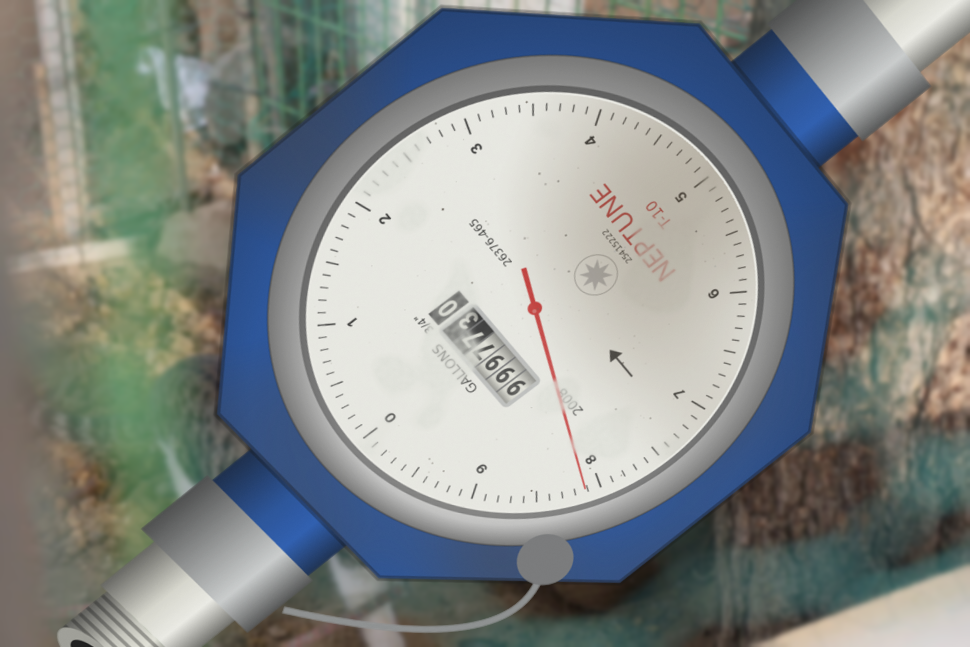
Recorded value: **9997728.1** gal
